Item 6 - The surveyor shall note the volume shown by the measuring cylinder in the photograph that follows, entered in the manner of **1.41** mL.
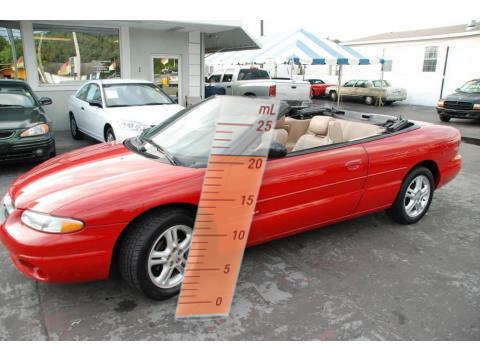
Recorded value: **21** mL
